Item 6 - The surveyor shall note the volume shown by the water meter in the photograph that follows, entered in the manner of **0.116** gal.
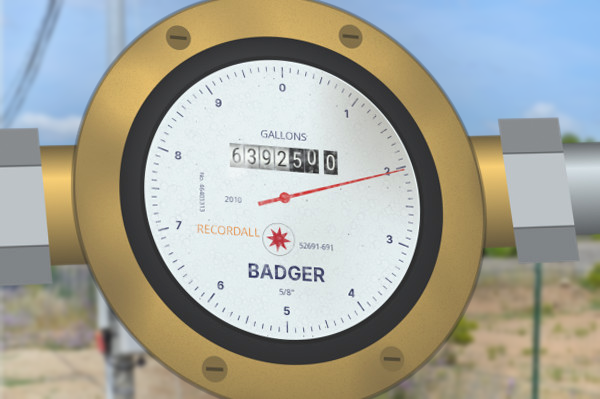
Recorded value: **6392502.0** gal
